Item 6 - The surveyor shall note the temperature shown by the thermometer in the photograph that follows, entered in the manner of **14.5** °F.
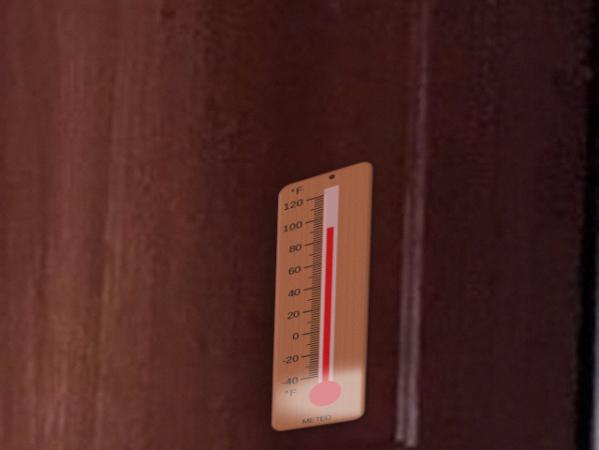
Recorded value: **90** °F
